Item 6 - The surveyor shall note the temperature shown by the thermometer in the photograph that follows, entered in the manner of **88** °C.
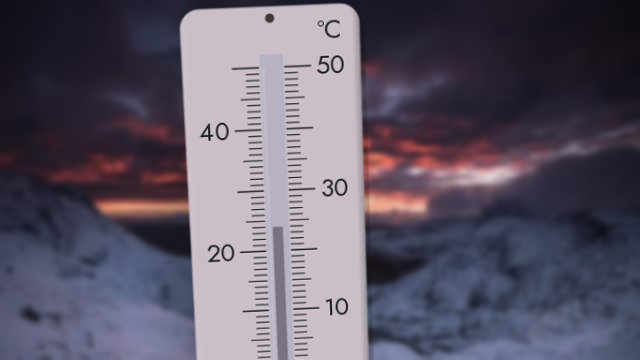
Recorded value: **24** °C
